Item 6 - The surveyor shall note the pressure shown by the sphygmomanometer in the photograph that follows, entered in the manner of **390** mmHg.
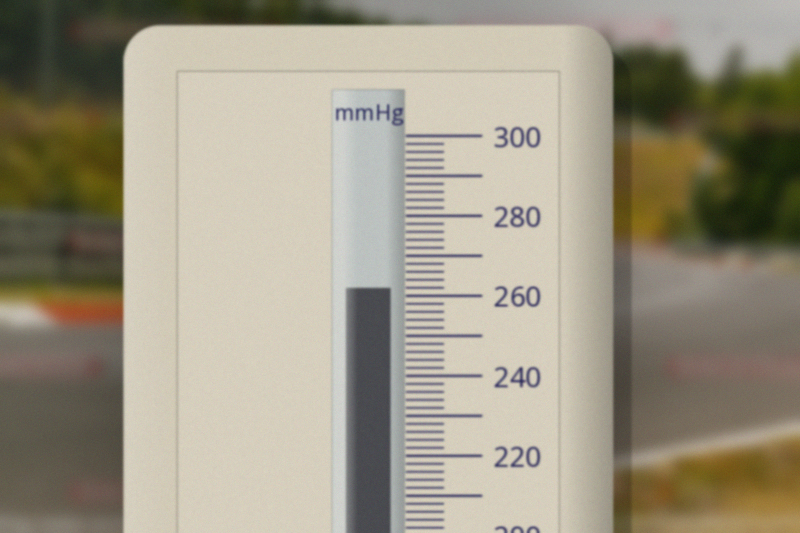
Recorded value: **262** mmHg
